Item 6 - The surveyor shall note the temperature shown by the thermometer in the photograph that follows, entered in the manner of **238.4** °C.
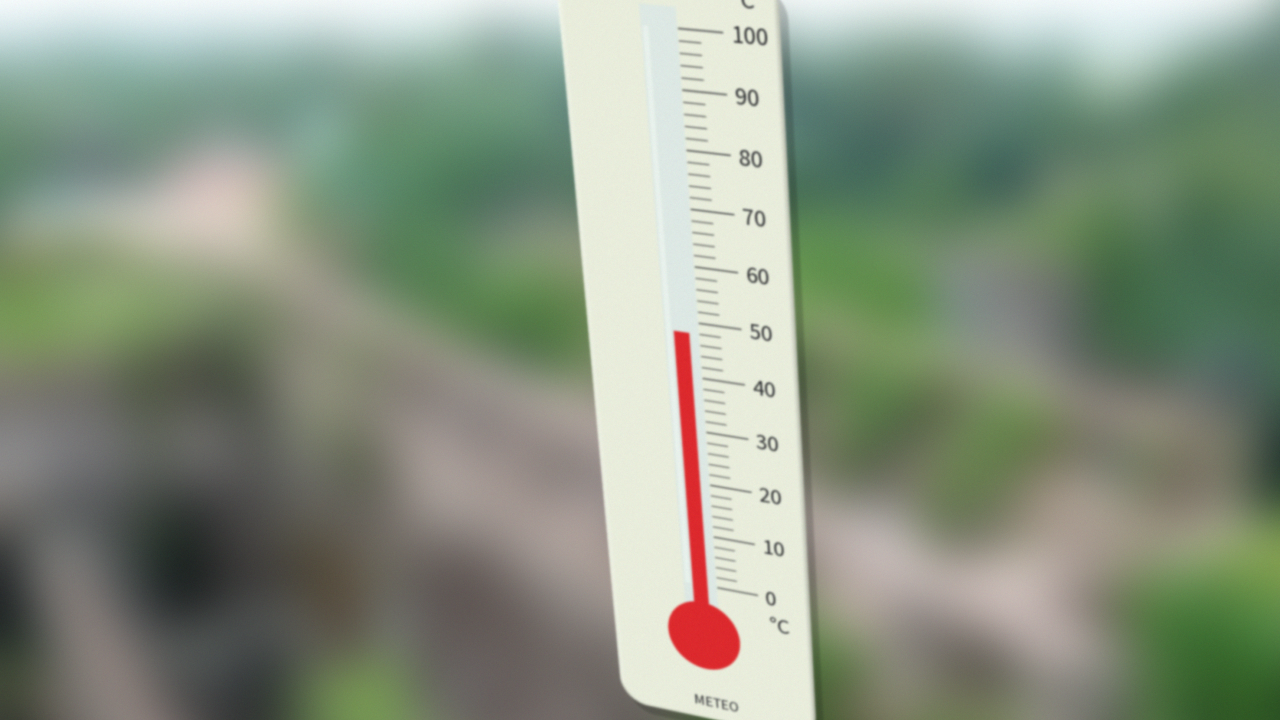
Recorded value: **48** °C
